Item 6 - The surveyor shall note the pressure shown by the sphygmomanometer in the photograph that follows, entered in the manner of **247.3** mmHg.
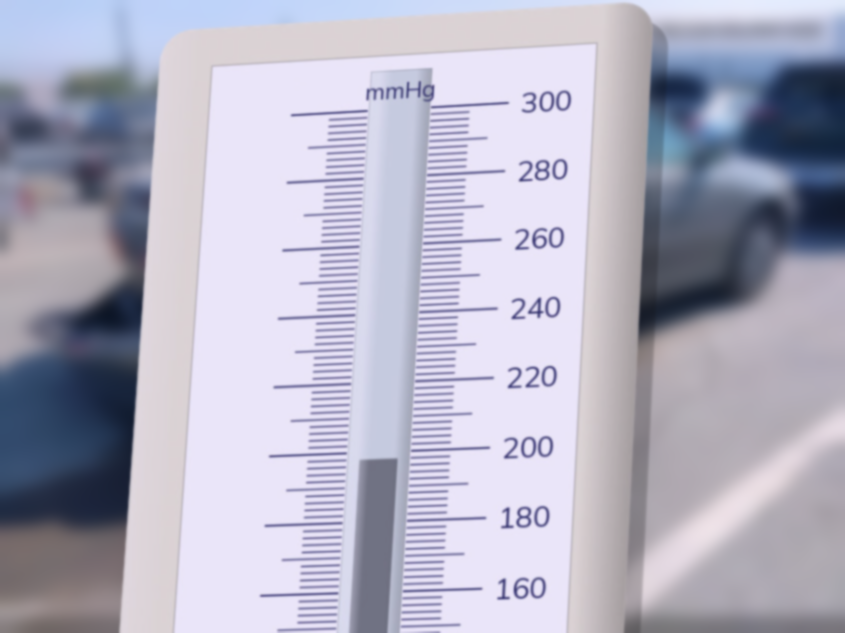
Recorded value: **198** mmHg
